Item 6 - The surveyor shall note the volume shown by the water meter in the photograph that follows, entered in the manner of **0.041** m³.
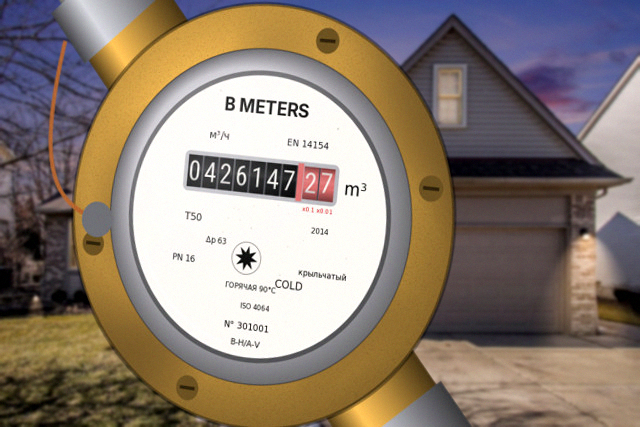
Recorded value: **426147.27** m³
